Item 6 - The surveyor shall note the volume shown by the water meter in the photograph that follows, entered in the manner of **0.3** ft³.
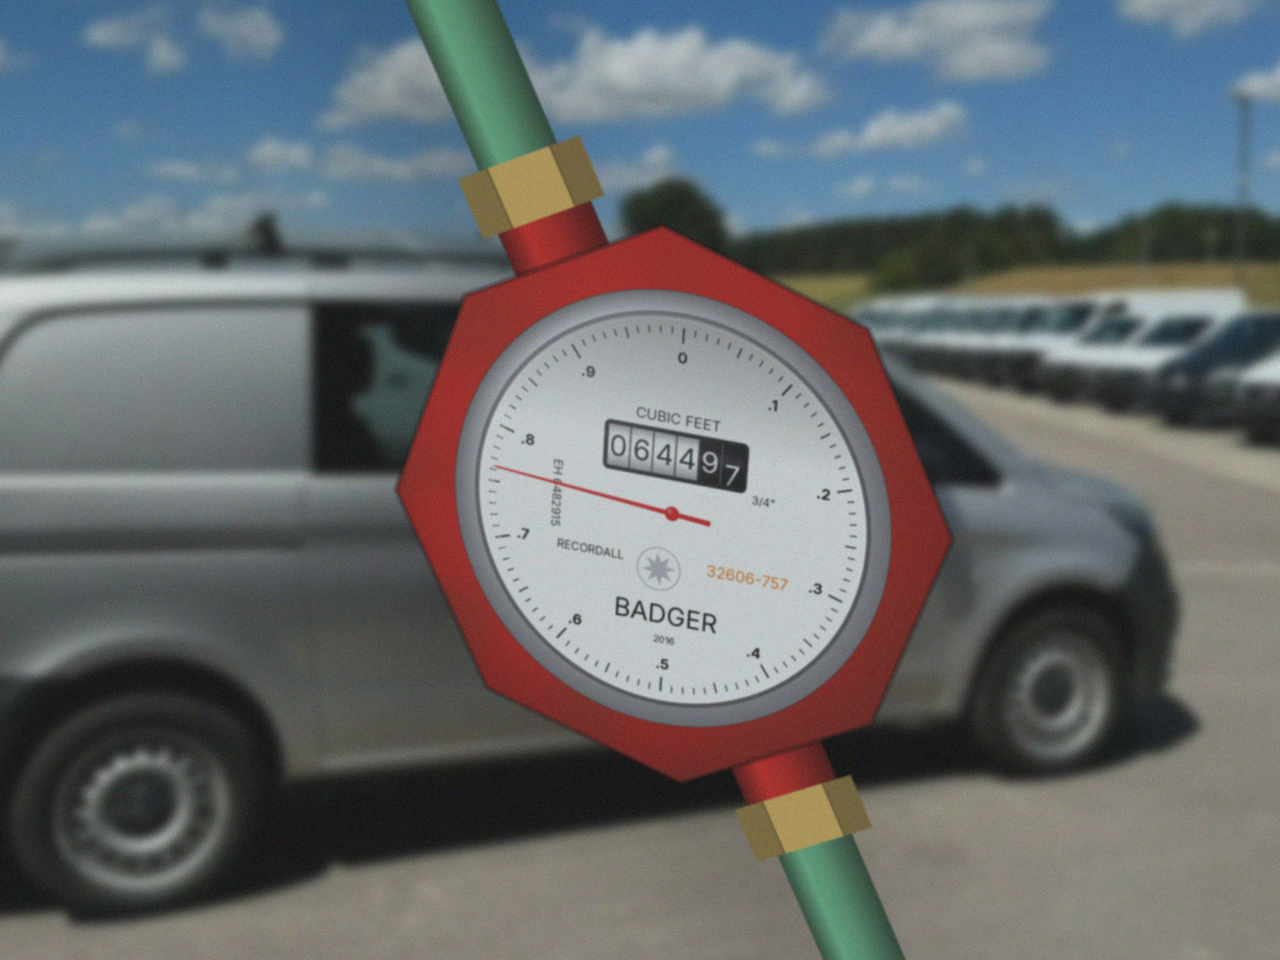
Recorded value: **64496.76** ft³
